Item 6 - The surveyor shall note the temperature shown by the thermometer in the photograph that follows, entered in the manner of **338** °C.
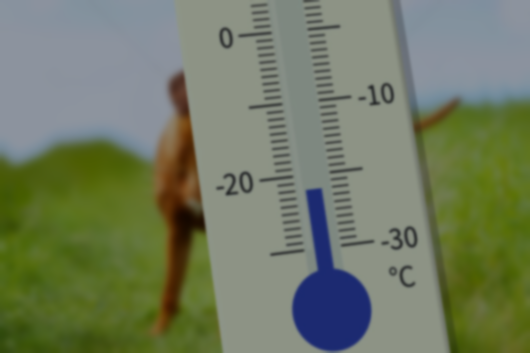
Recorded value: **-22** °C
